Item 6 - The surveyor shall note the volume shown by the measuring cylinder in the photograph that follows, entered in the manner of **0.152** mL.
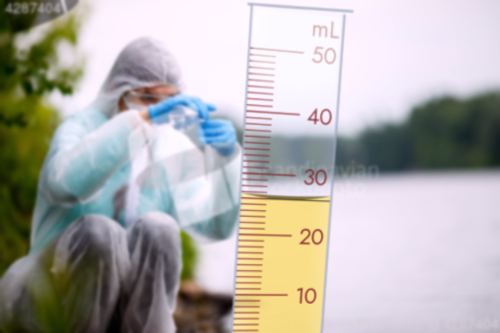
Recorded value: **26** mL
